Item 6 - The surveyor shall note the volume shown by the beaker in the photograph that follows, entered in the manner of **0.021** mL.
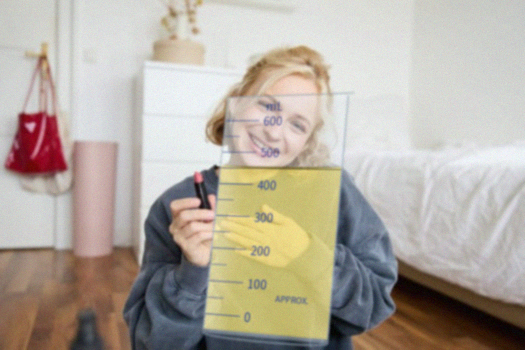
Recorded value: **450** mL
